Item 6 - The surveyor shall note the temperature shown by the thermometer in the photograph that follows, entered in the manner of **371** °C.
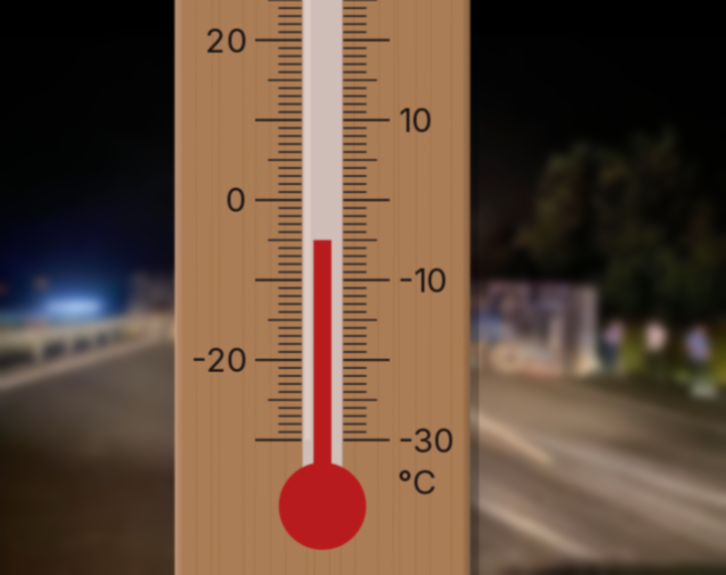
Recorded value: **-5** °C
